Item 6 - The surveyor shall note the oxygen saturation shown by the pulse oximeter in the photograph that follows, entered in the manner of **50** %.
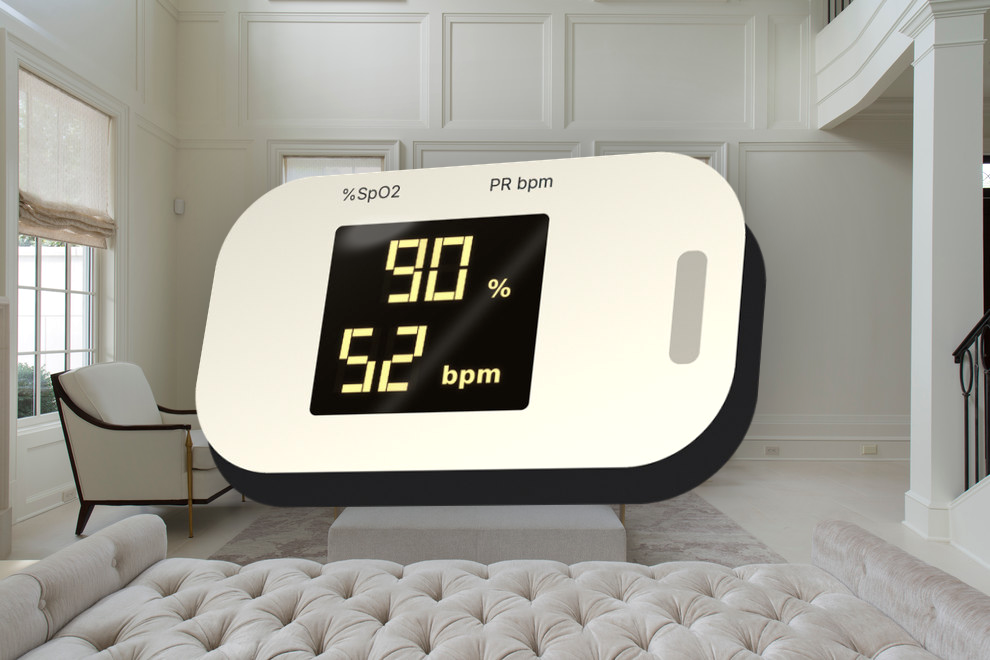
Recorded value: **90** %
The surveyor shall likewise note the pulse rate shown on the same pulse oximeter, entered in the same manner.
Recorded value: **52** bpm
